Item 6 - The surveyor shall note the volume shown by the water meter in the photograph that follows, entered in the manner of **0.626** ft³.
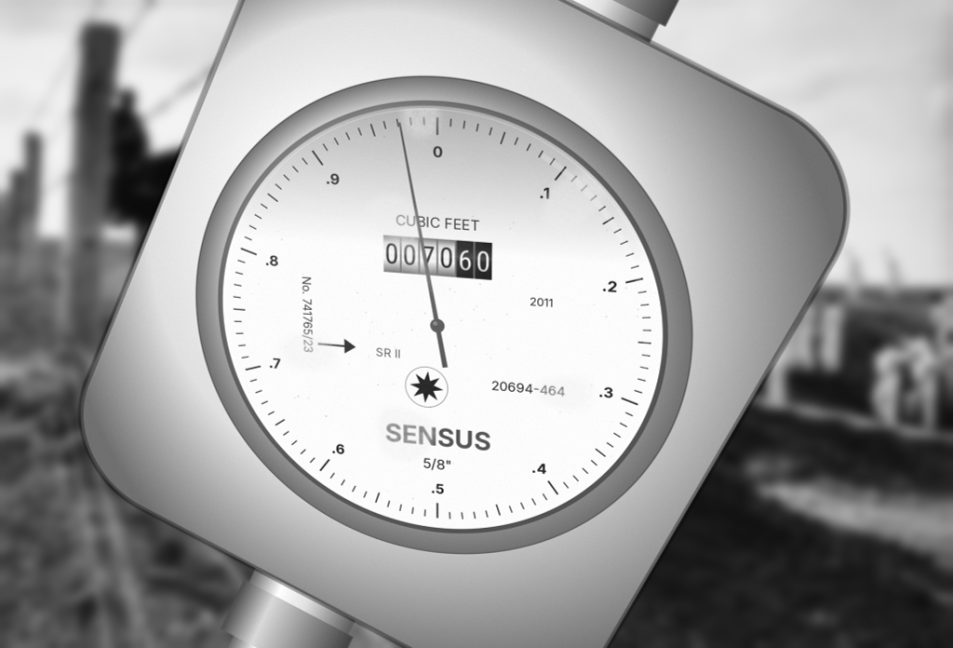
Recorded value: **7059.97** ft³
